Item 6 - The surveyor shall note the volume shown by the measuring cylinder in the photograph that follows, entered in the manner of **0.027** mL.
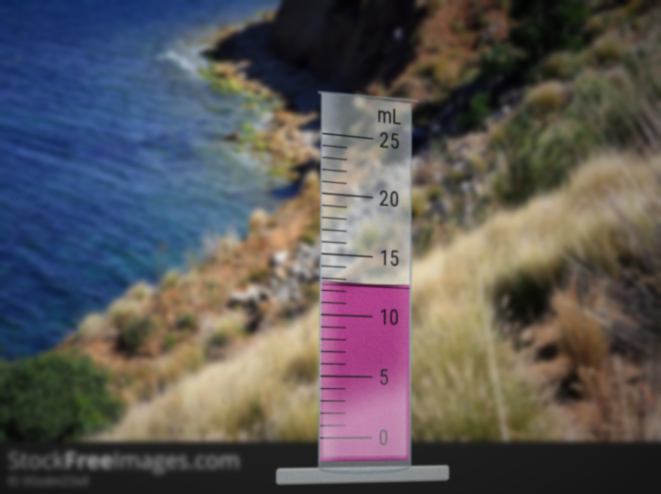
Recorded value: **12.5** mL
